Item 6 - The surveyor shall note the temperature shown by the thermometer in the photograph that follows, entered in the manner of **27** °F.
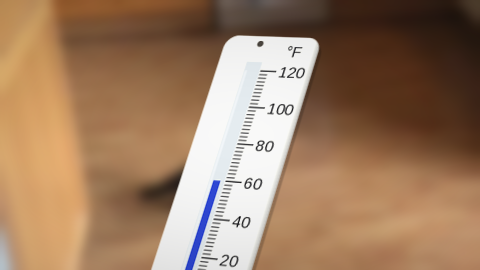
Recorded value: **60** °F
